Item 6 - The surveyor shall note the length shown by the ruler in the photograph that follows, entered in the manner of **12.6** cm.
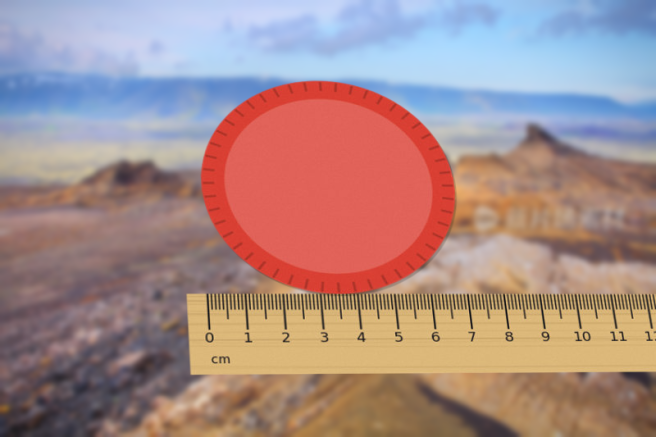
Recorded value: **7** cm
